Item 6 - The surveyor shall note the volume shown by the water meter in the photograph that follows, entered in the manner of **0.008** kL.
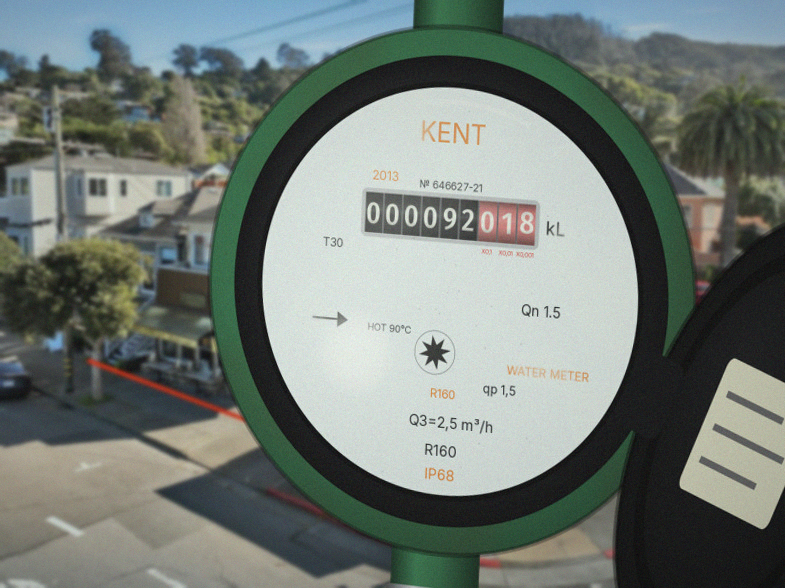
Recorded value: **92.018** kL
